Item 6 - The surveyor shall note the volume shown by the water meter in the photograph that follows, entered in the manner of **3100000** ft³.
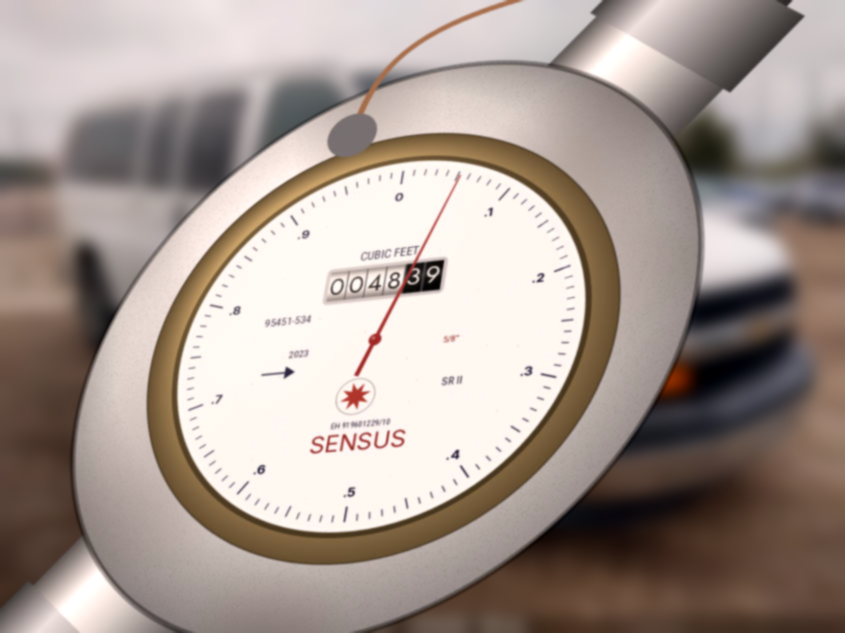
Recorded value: **4839.05** ft³
